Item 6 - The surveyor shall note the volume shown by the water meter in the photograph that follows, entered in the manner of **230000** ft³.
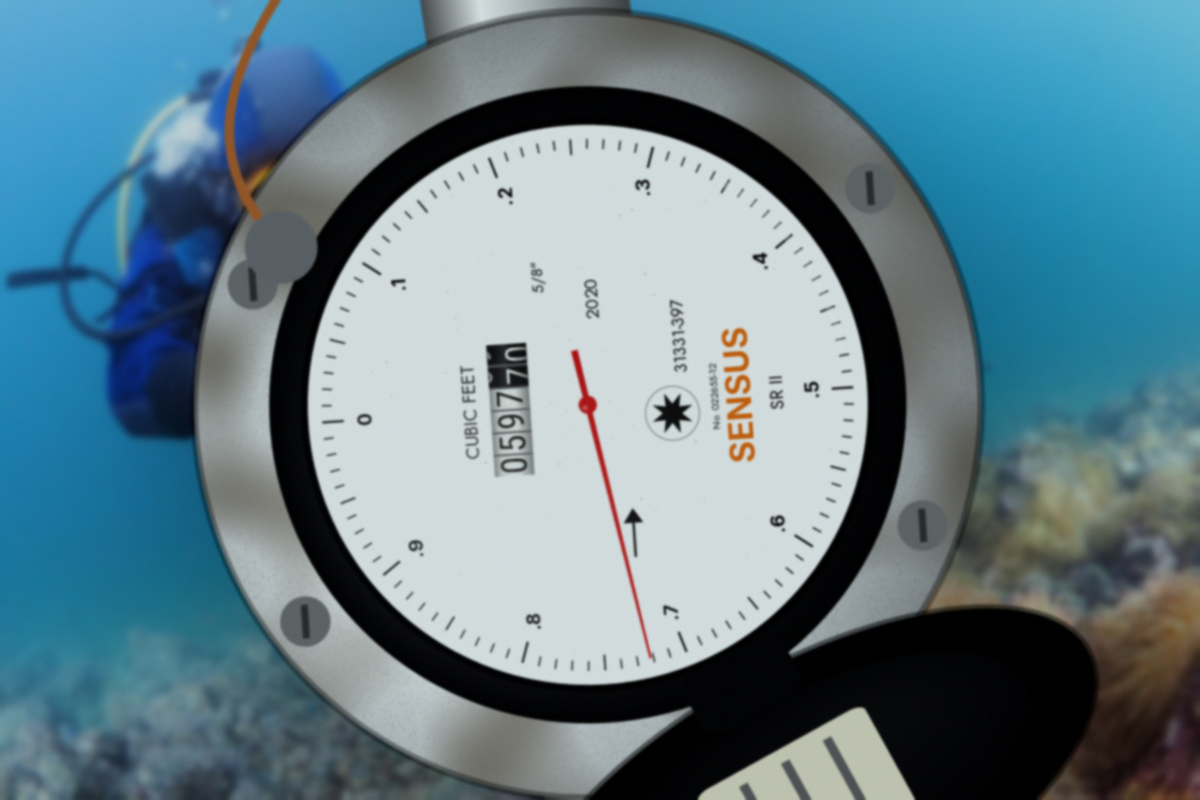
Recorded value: **59769.72** ft³
